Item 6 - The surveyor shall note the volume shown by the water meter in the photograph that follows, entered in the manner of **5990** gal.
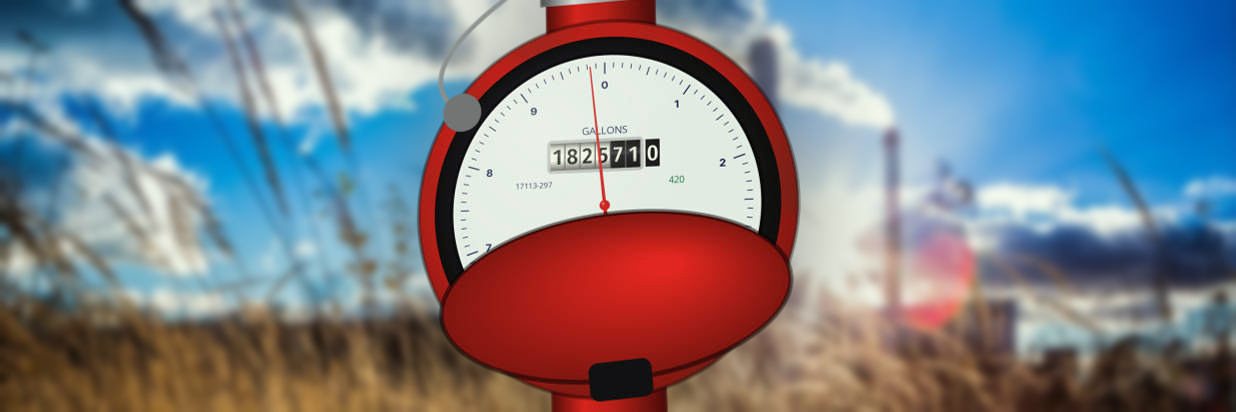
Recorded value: **1825709.8** gal
